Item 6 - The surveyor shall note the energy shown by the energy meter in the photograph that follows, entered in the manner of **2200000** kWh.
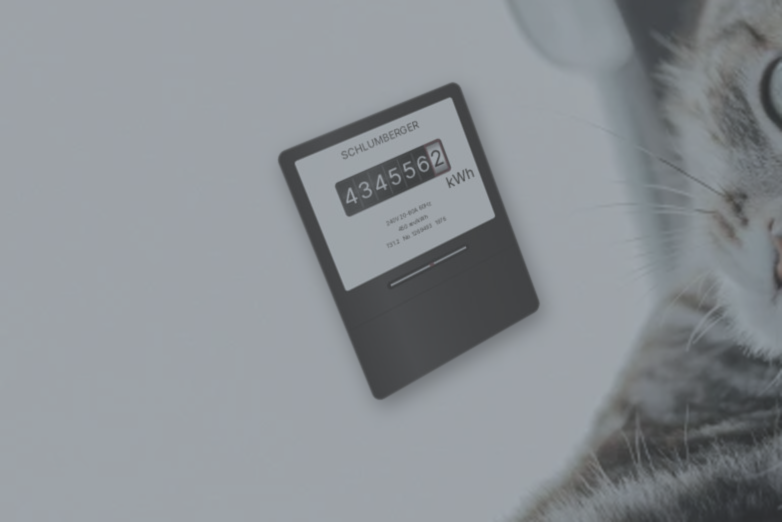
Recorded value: **434556.2** kWh
